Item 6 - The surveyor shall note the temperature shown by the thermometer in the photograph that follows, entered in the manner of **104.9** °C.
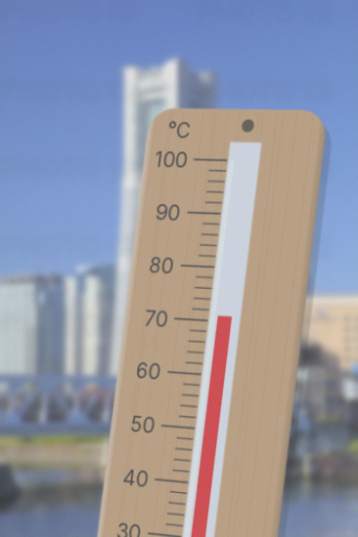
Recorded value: **71** °C
